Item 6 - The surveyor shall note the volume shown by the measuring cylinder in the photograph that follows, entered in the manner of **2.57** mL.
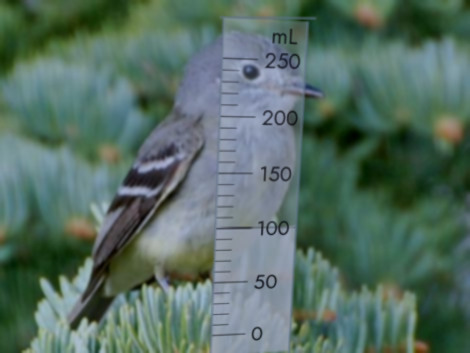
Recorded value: **100** mL
